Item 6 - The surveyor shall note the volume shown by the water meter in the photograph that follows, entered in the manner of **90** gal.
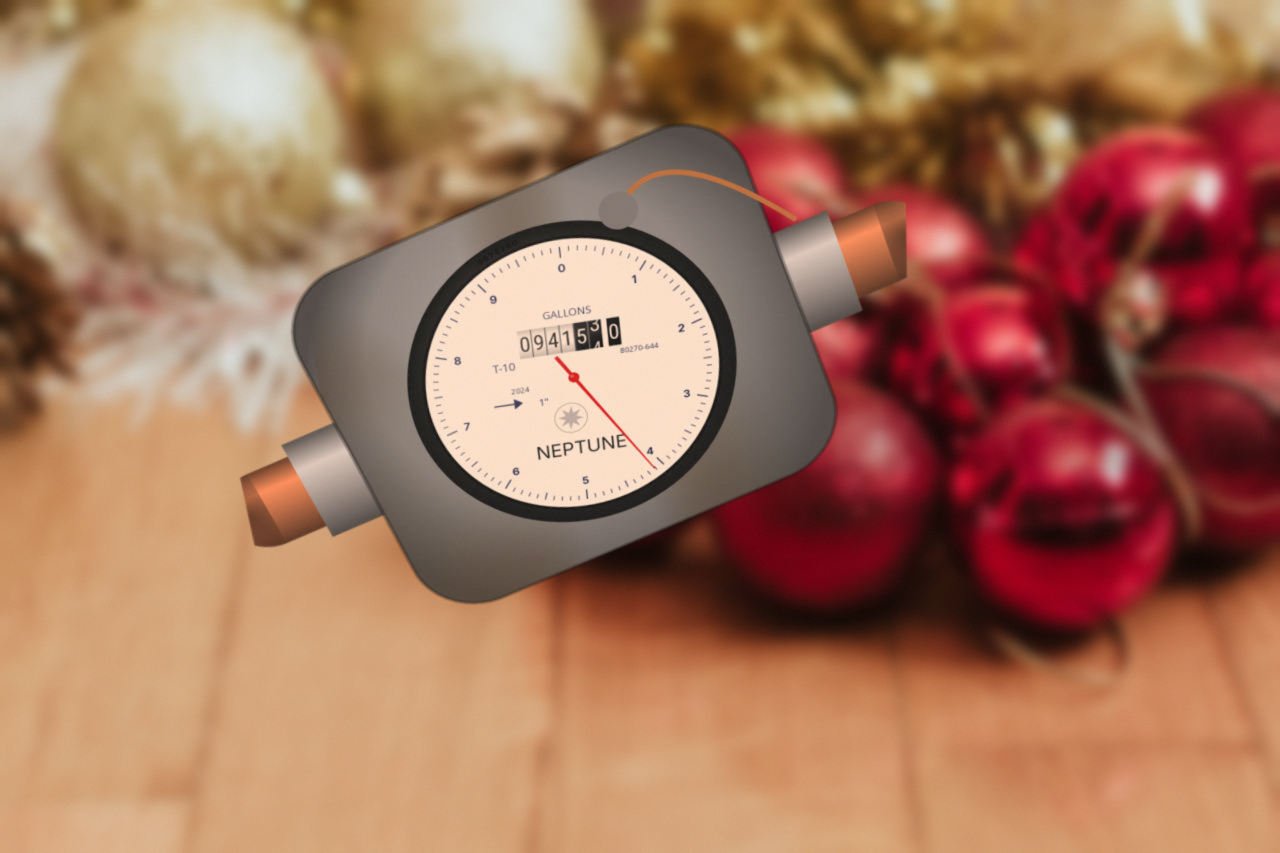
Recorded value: **941534.1** gal
